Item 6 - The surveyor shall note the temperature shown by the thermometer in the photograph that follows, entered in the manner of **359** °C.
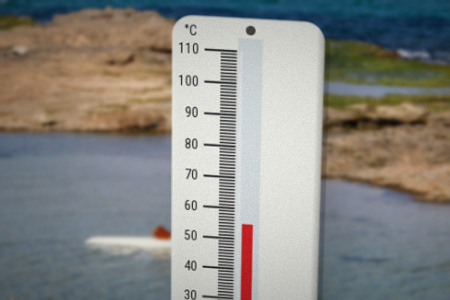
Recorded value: **55** °C
